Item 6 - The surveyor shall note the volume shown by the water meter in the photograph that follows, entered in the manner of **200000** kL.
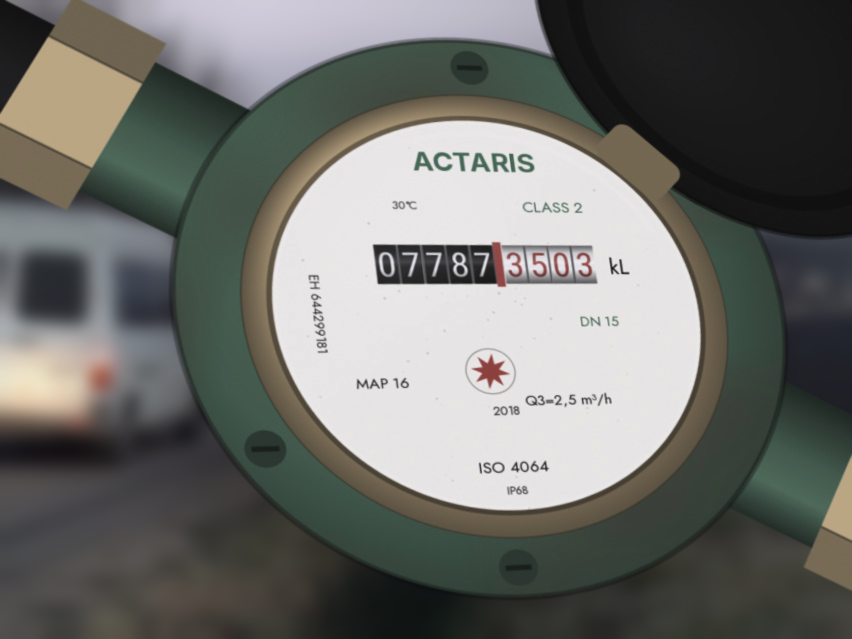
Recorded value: **7787.3503** kL
